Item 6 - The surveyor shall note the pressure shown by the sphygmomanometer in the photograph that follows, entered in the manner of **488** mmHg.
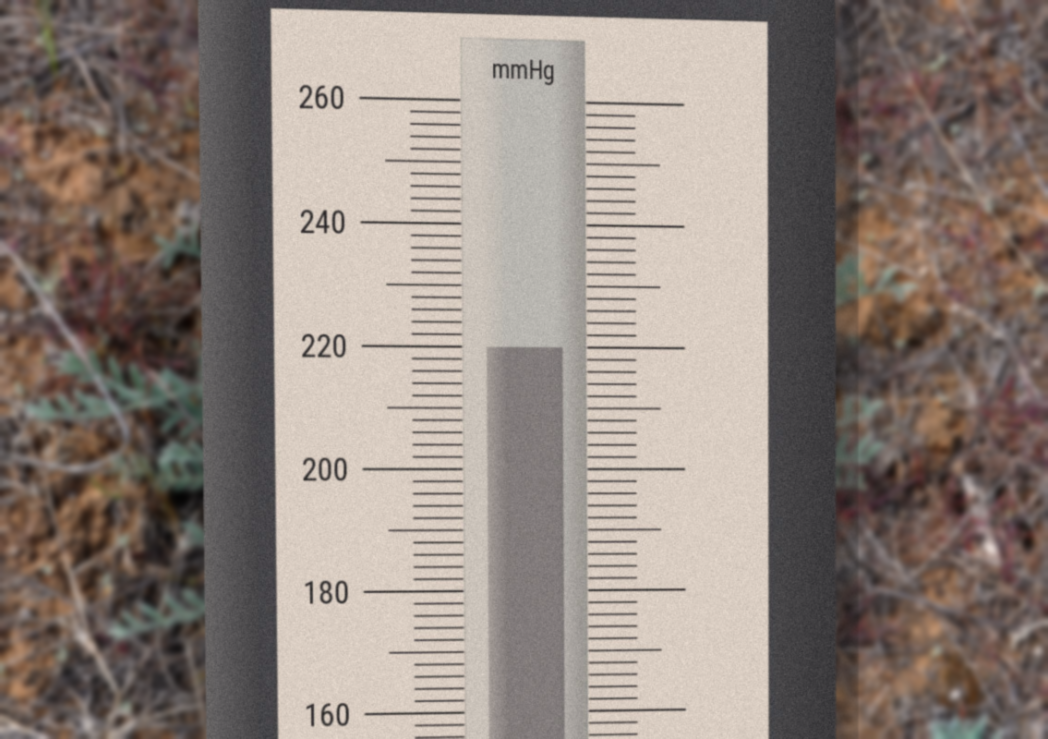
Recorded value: **220** mmHg
